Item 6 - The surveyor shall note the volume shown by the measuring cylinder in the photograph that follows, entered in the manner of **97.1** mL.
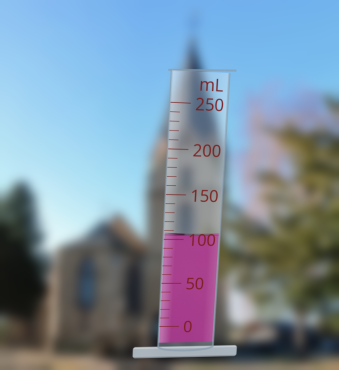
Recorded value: **105** mL
